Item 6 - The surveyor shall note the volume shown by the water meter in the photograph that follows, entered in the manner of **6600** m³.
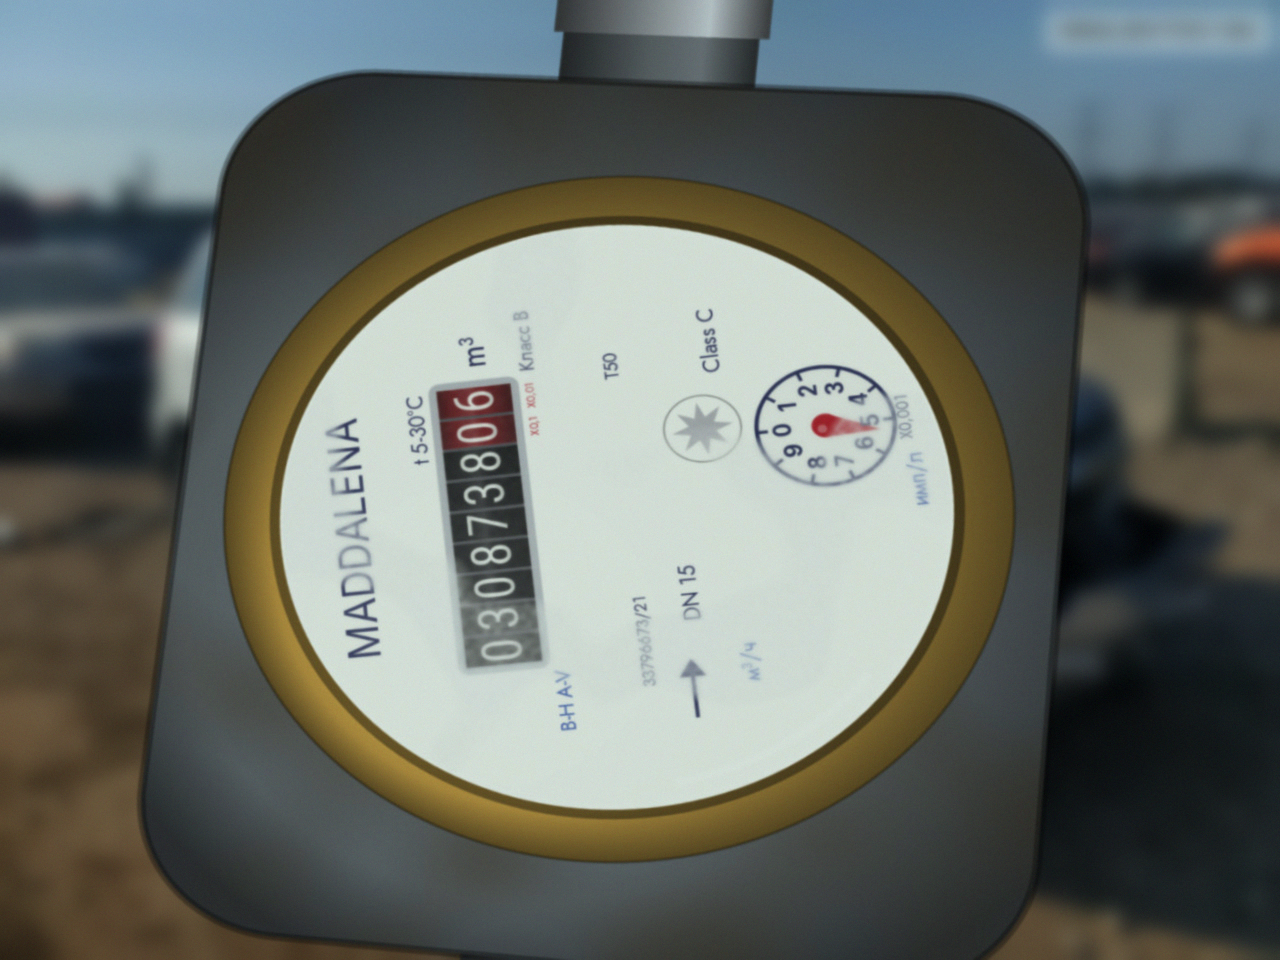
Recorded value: **308738.065** m³
